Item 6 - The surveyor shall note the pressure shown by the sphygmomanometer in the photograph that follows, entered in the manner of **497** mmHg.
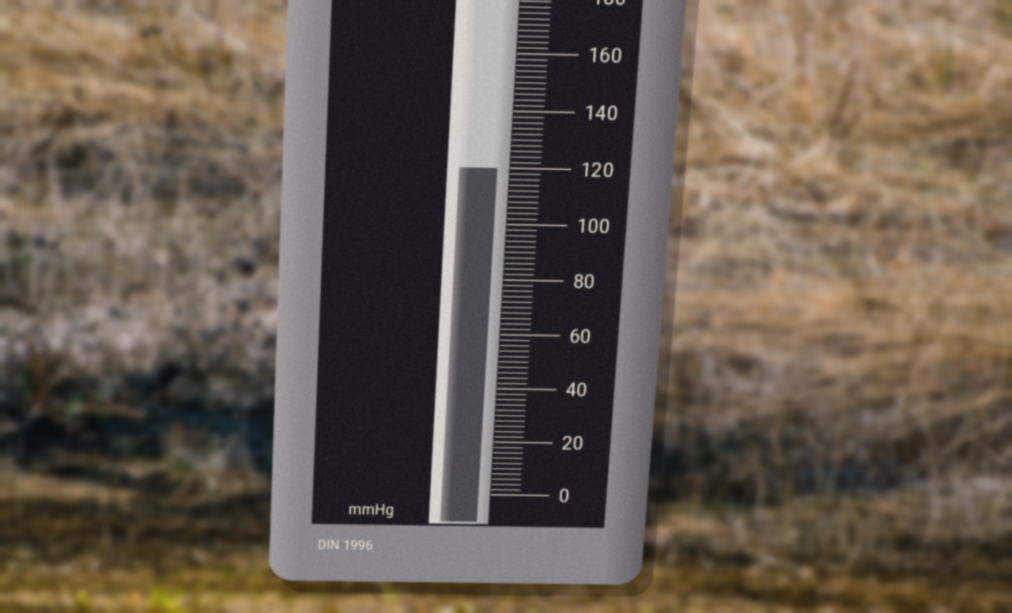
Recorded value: **120** mmHg
